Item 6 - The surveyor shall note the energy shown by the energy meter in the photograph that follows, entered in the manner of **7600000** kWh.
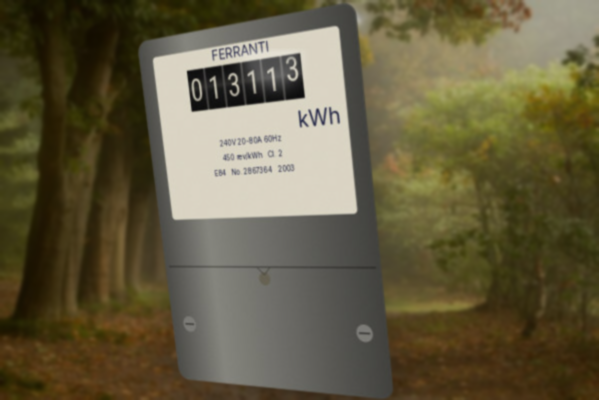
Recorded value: **13113** kWh
